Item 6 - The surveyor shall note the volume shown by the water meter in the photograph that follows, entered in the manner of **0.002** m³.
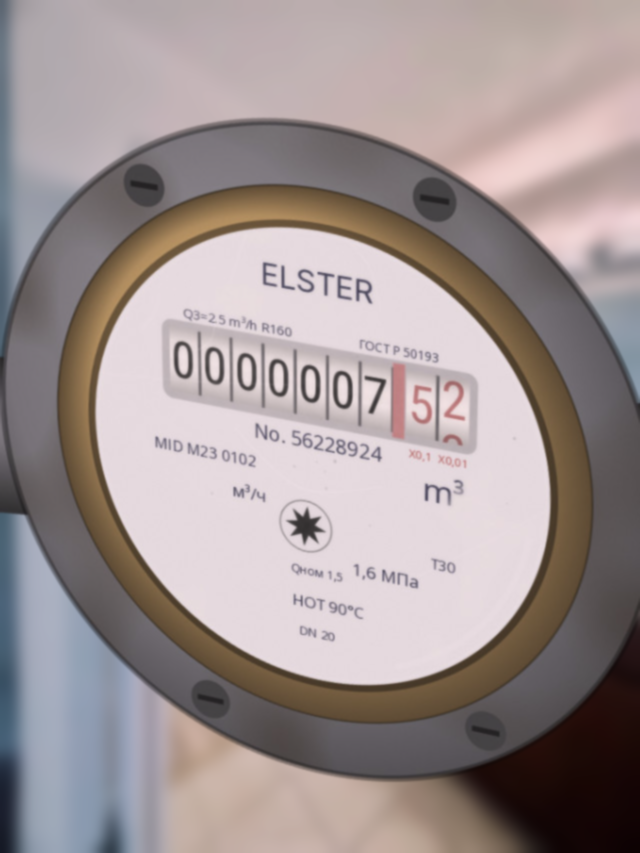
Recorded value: **7.52** m³
